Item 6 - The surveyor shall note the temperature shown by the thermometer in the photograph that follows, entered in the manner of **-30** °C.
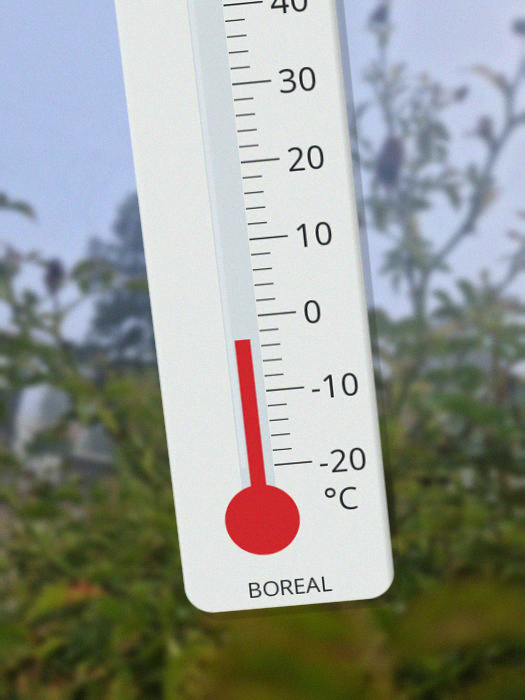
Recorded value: **-3** °C
